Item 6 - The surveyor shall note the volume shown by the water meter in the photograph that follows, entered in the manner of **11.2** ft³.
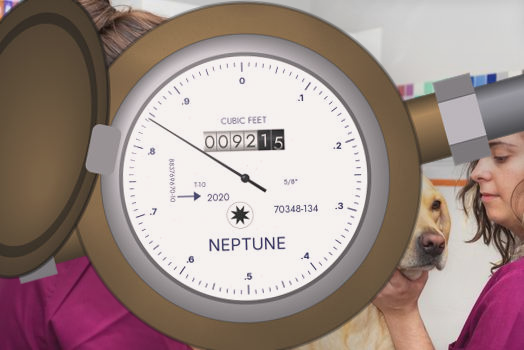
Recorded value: **9214.84** ft³
